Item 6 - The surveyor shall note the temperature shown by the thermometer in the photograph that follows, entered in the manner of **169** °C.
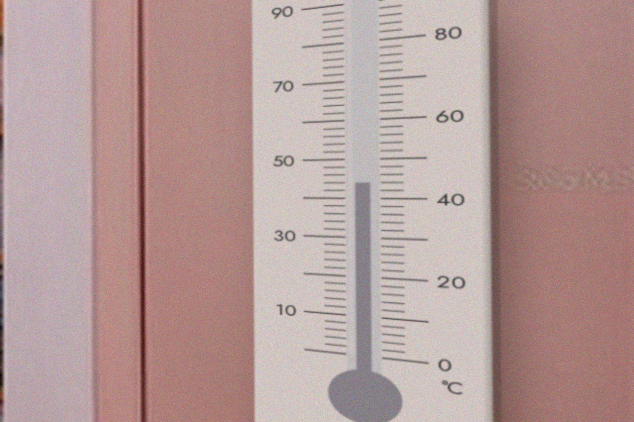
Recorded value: **44** °C
